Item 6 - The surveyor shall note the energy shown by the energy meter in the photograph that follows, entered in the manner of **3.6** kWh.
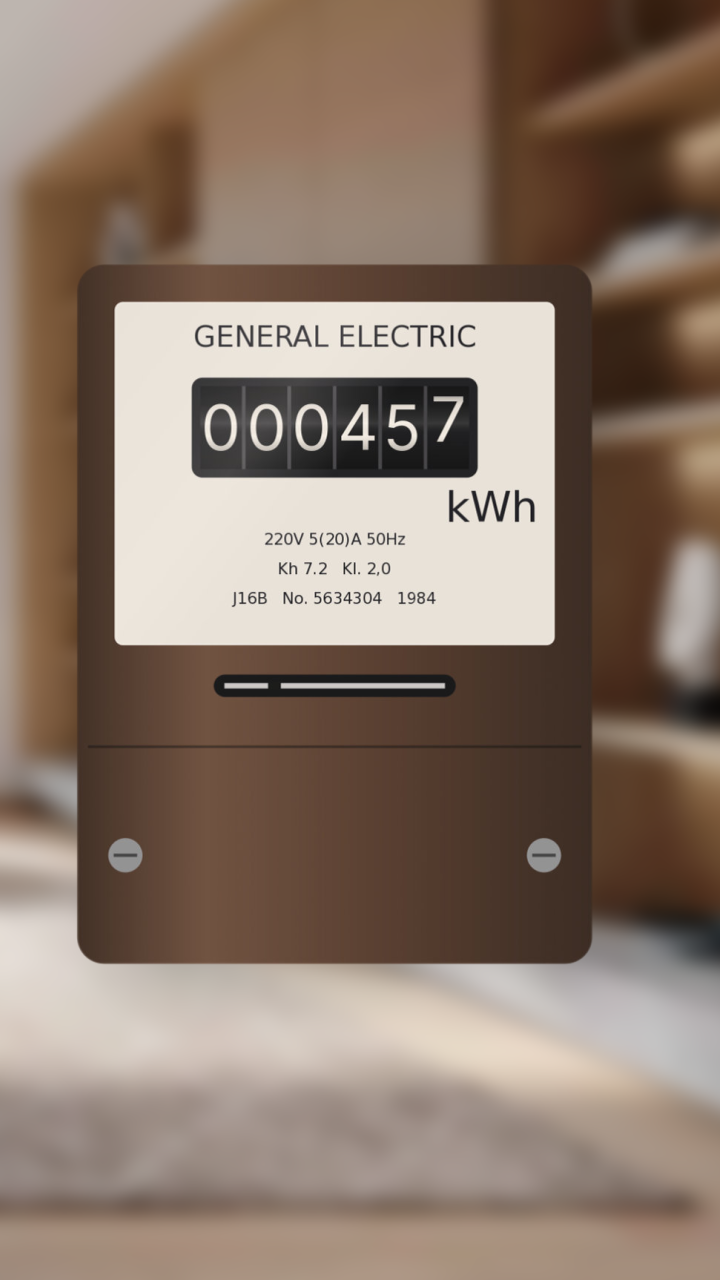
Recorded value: **457** kWh
